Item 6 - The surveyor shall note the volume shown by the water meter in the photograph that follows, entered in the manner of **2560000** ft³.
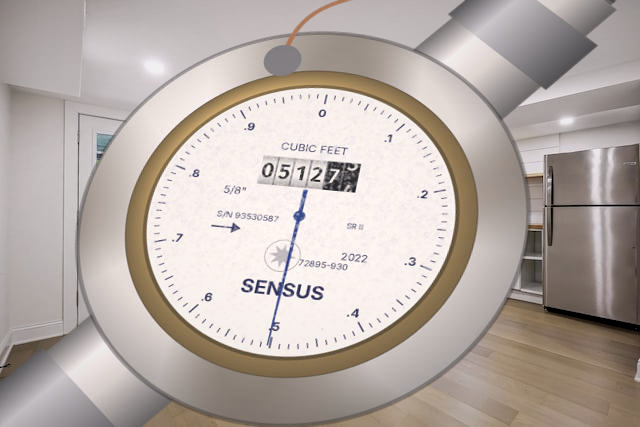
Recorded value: **51273.50** ft³
